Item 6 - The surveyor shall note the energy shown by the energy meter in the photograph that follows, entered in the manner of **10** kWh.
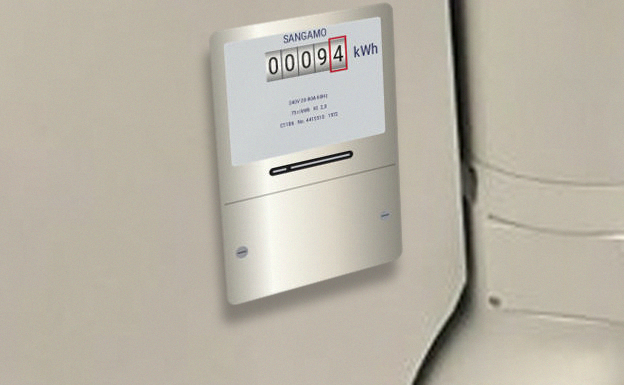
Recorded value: **9.4** kWh
